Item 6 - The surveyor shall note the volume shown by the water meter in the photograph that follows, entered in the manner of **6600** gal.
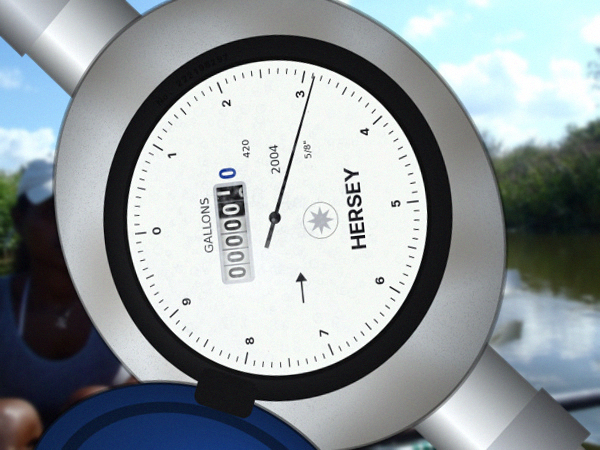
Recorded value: **13.1** gal
